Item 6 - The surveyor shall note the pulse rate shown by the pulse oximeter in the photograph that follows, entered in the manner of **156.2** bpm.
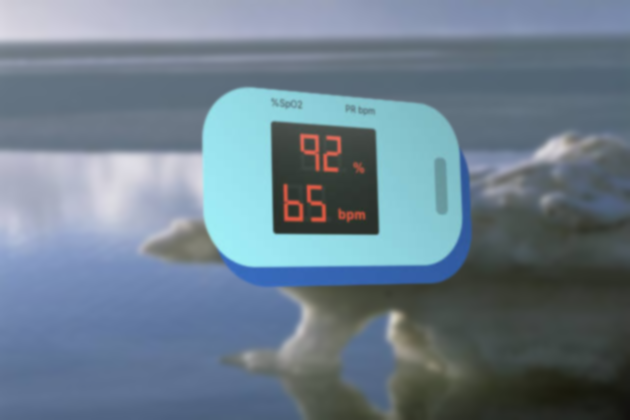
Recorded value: **65** bpm
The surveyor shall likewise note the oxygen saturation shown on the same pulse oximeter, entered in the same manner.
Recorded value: **92** %
